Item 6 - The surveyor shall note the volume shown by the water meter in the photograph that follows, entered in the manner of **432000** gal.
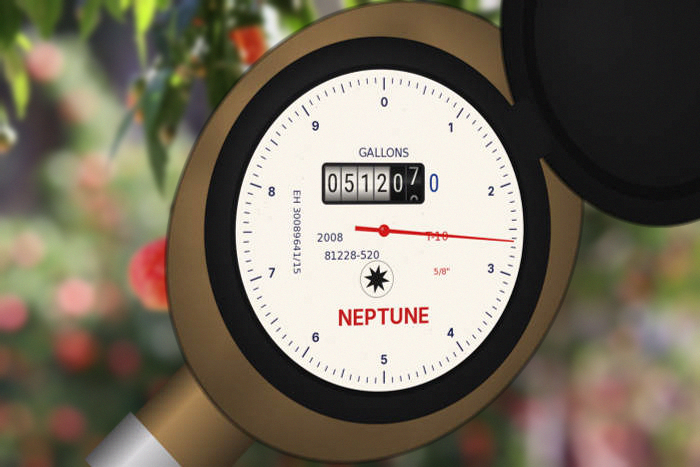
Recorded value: **512072.6** gal
